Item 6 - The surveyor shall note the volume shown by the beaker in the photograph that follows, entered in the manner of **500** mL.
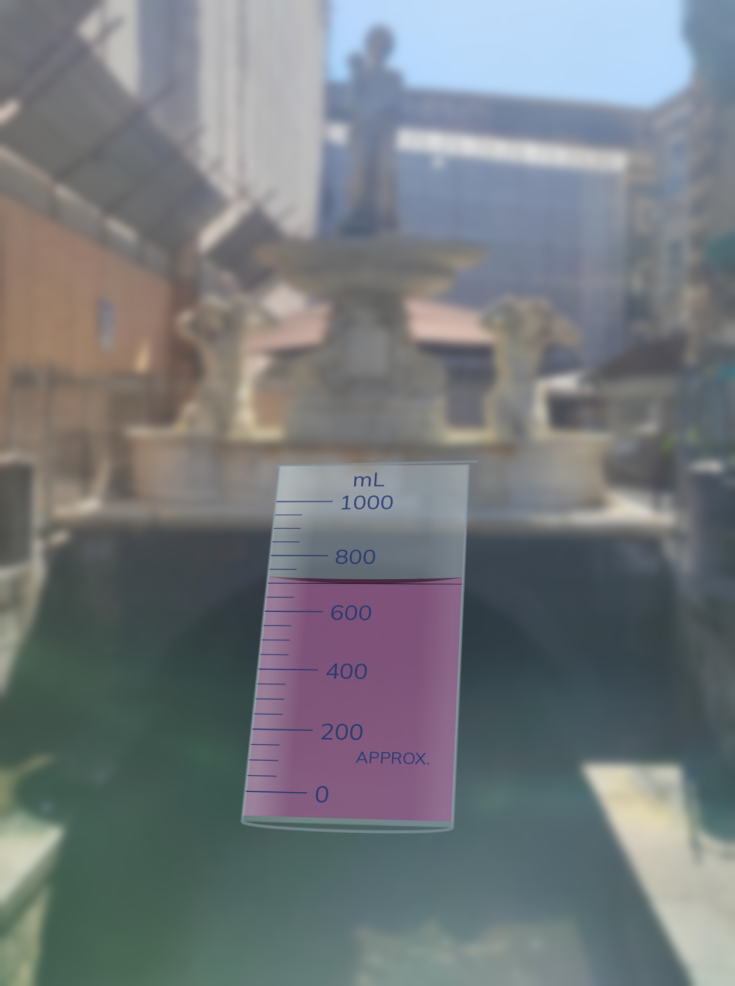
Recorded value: **700** mL
